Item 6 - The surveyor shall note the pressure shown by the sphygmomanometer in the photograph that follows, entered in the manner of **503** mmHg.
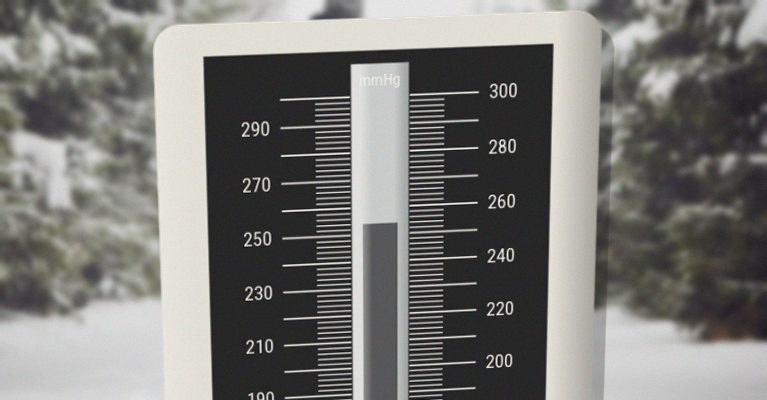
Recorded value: **254** mmHg
